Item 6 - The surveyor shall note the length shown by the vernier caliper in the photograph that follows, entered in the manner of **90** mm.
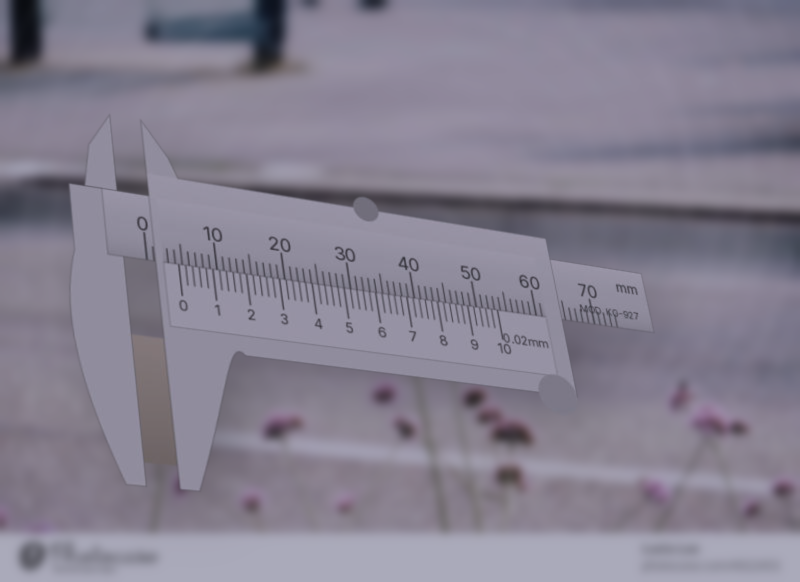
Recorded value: **4.5** mm
